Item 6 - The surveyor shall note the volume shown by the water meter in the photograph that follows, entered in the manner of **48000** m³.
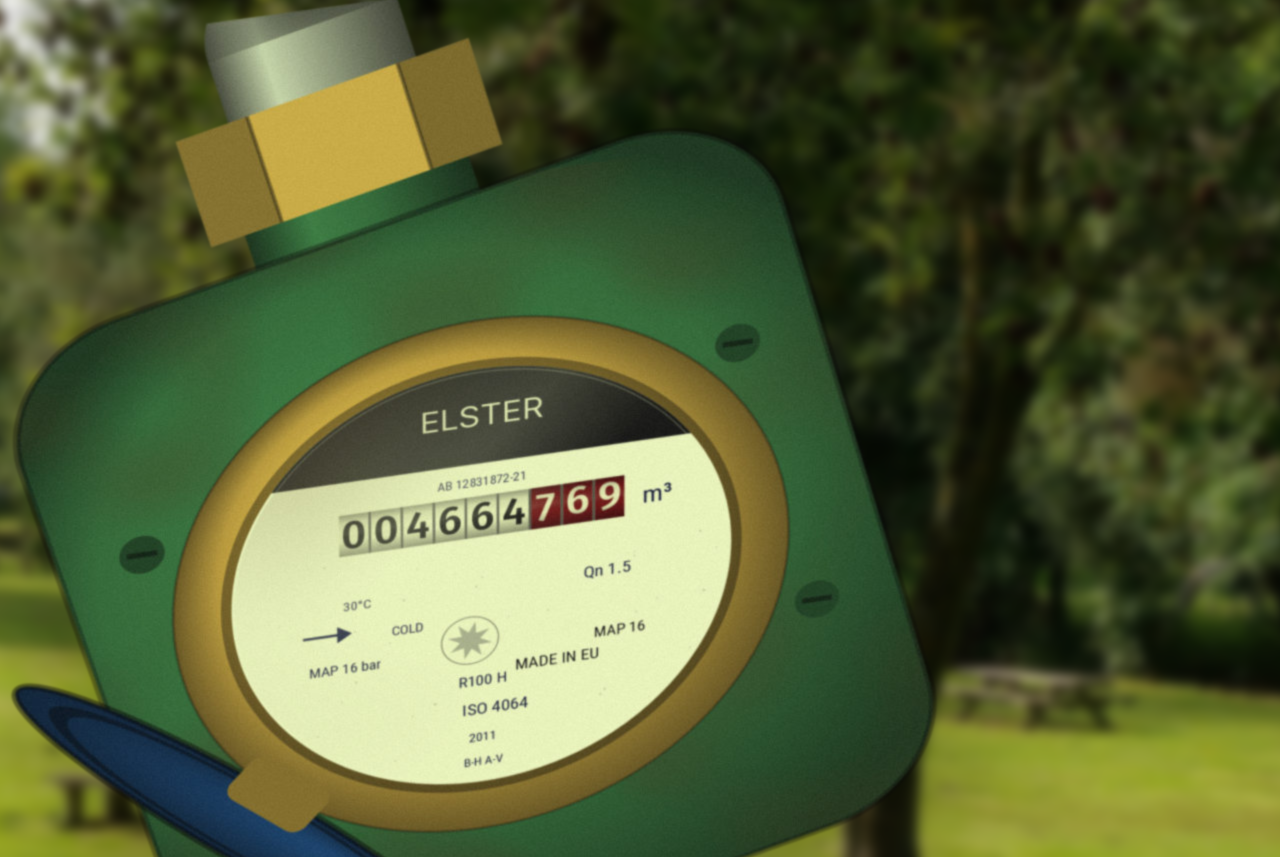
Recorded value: **4664.769** m³
